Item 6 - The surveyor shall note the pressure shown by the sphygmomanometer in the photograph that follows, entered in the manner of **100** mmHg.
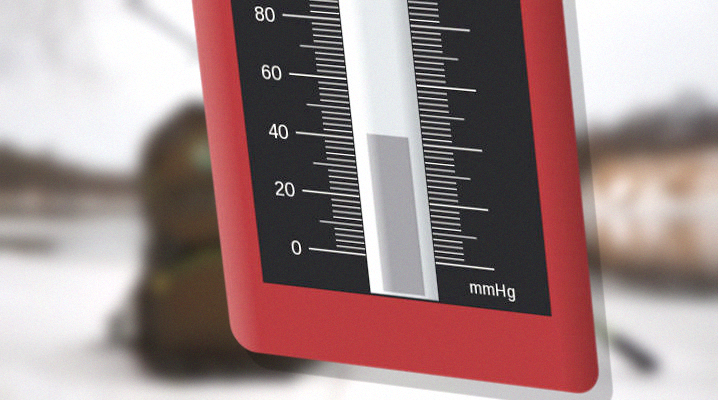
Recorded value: **42** mmHg
